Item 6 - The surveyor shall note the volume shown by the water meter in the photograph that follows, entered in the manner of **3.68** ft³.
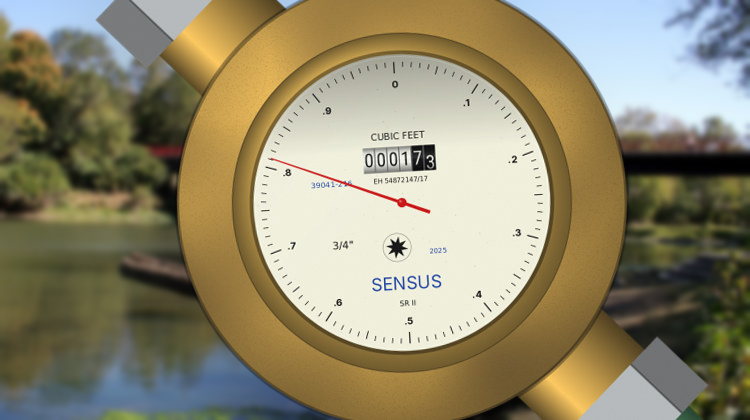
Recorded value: **172.81** ft³
